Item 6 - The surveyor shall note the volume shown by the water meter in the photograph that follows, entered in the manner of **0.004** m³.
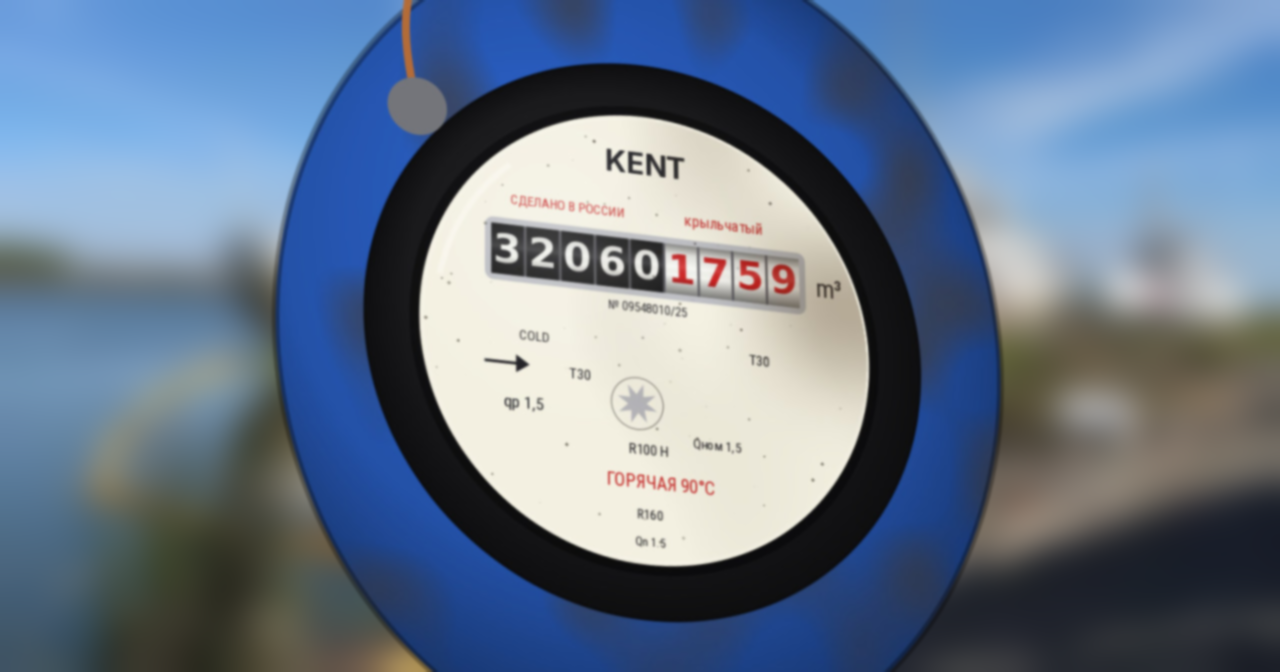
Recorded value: **32060.1759** m³
